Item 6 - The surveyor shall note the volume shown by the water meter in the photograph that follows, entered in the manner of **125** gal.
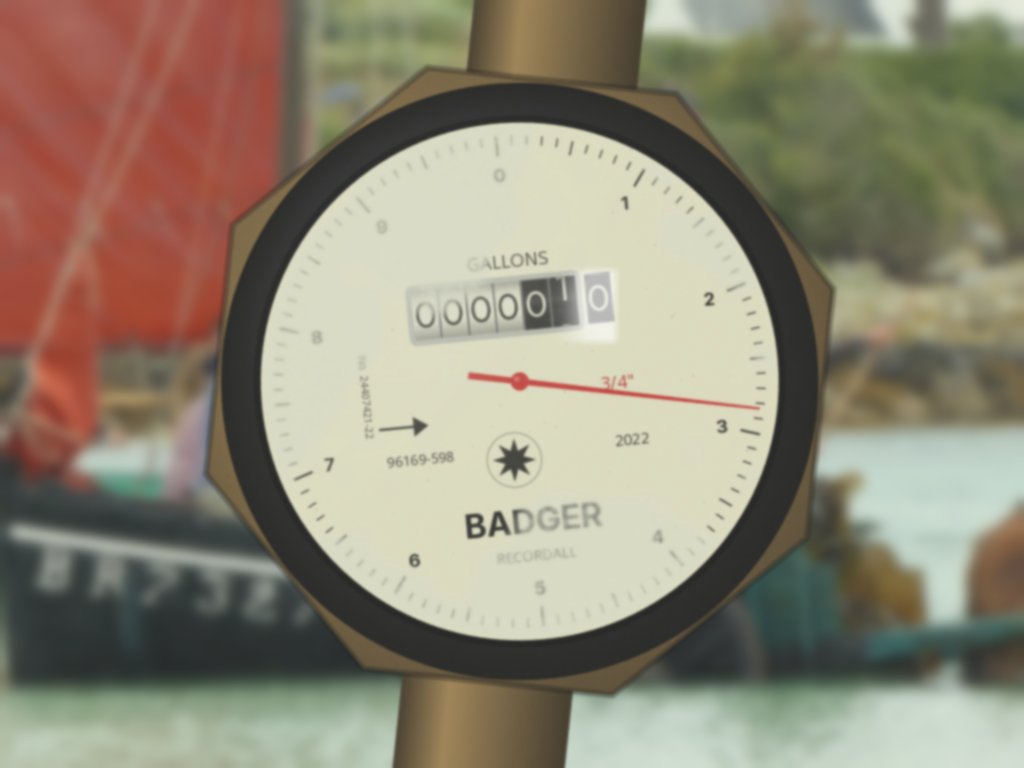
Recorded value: **12.8** gal
